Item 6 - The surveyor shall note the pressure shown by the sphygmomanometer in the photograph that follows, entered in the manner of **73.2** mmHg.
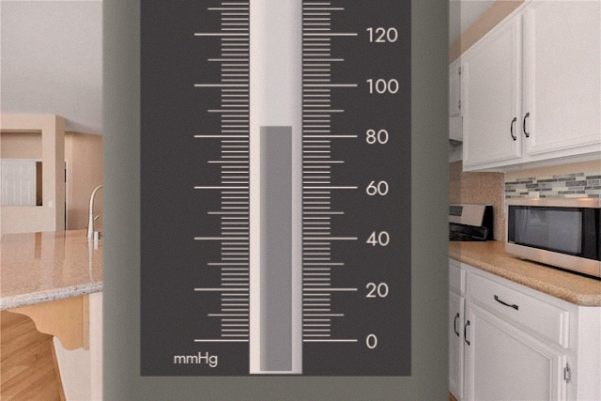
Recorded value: **84** mmHg
